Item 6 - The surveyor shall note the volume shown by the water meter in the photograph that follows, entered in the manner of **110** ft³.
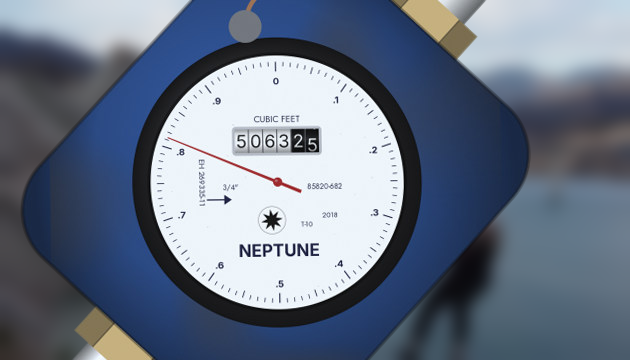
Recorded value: **506324.81** ft³
